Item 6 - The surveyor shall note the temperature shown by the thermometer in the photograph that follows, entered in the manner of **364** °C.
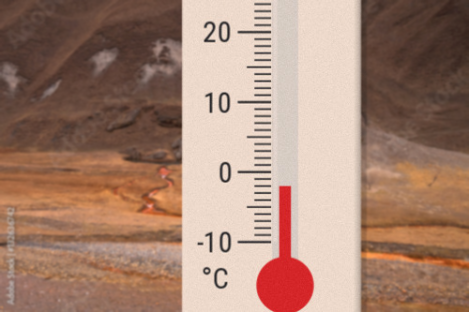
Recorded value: **-2** °C
